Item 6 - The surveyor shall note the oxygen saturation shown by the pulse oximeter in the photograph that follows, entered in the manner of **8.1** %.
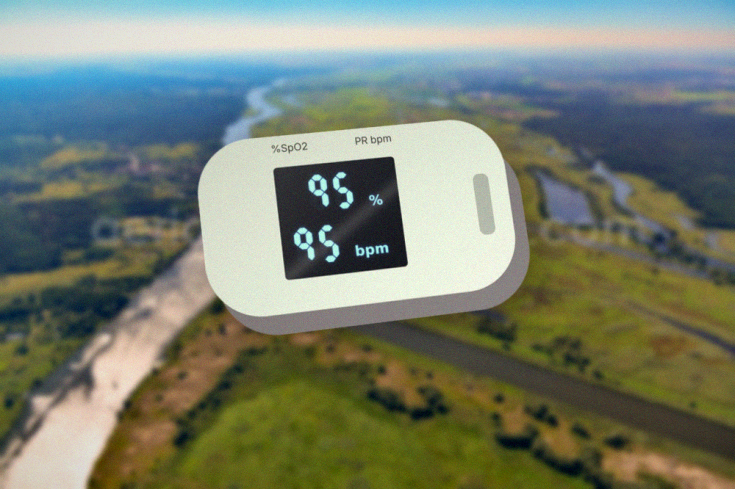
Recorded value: **95** %
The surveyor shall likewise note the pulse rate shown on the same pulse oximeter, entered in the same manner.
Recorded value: **95** bpm
